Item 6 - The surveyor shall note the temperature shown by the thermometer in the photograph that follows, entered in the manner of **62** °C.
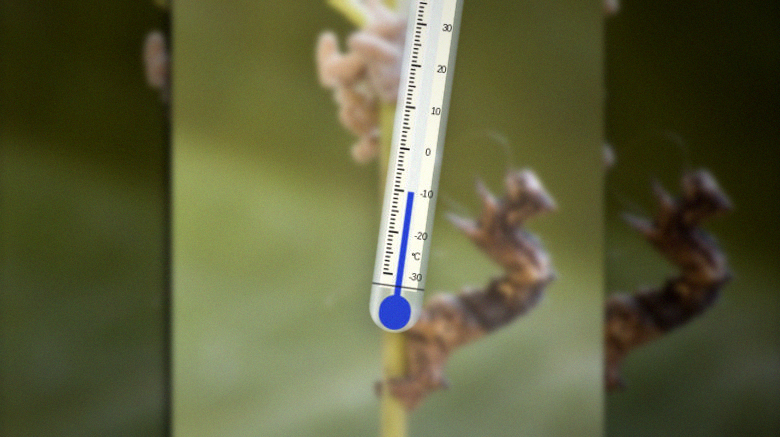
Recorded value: **-10** °C
